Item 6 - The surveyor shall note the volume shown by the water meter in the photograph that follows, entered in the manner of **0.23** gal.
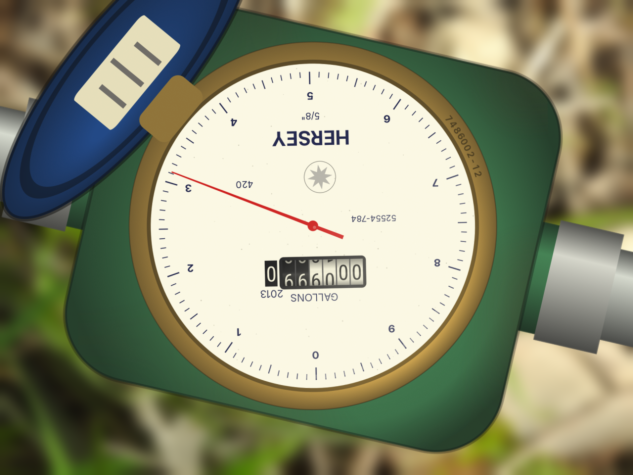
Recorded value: **9993.1** gal
